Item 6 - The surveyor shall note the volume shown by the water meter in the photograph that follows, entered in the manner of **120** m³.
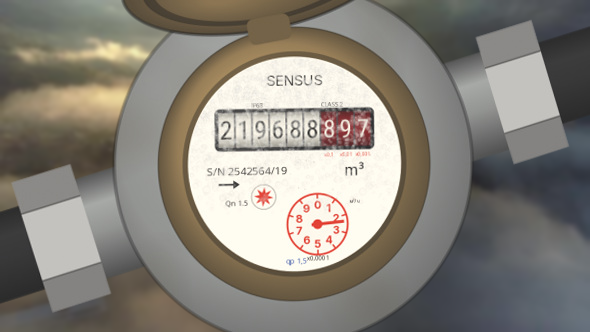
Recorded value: **219688.8972** m³
